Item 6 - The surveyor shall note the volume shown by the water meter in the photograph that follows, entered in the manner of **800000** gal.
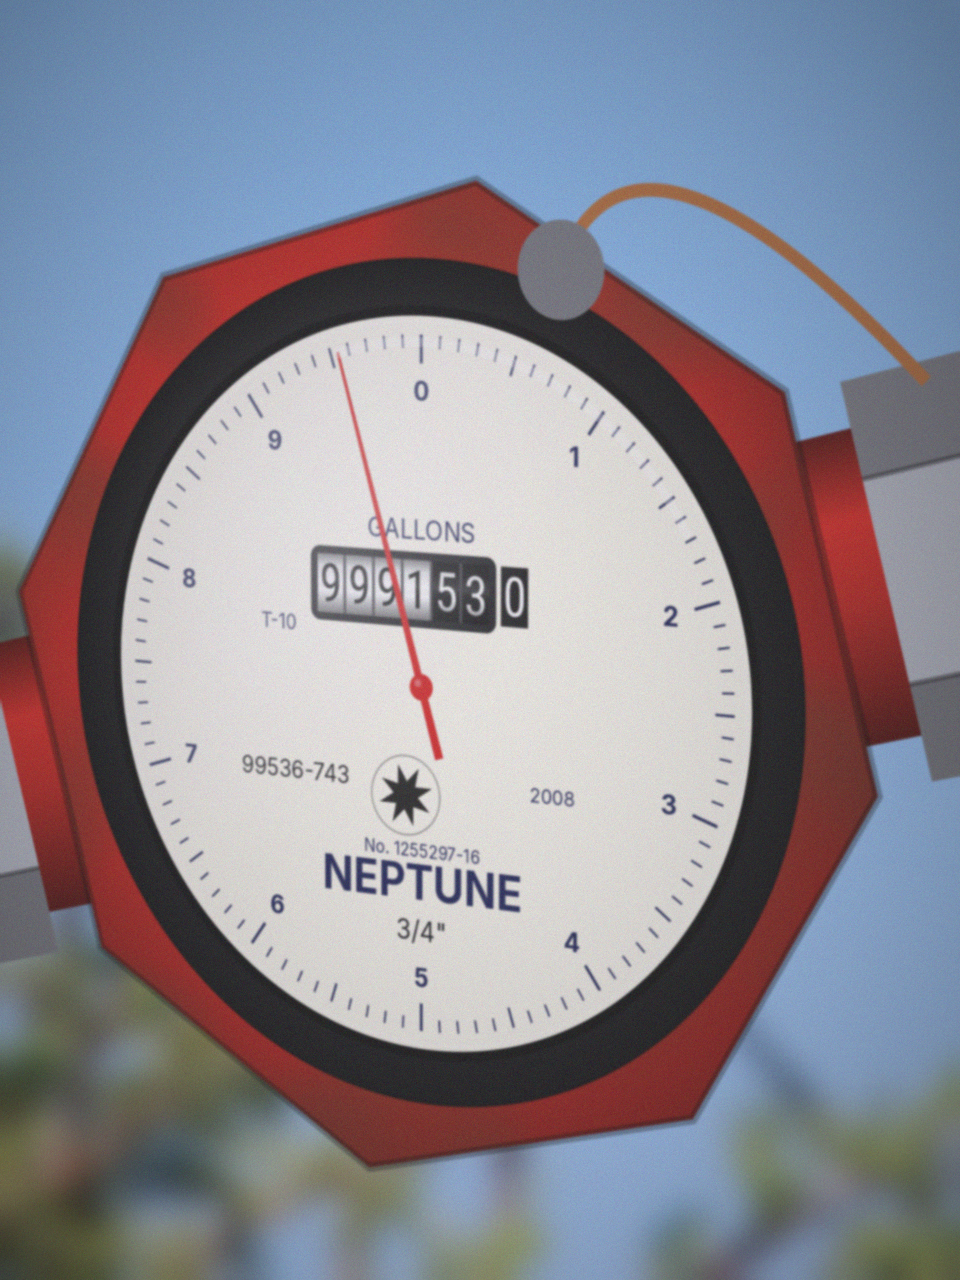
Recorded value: **9991529.5** gal
